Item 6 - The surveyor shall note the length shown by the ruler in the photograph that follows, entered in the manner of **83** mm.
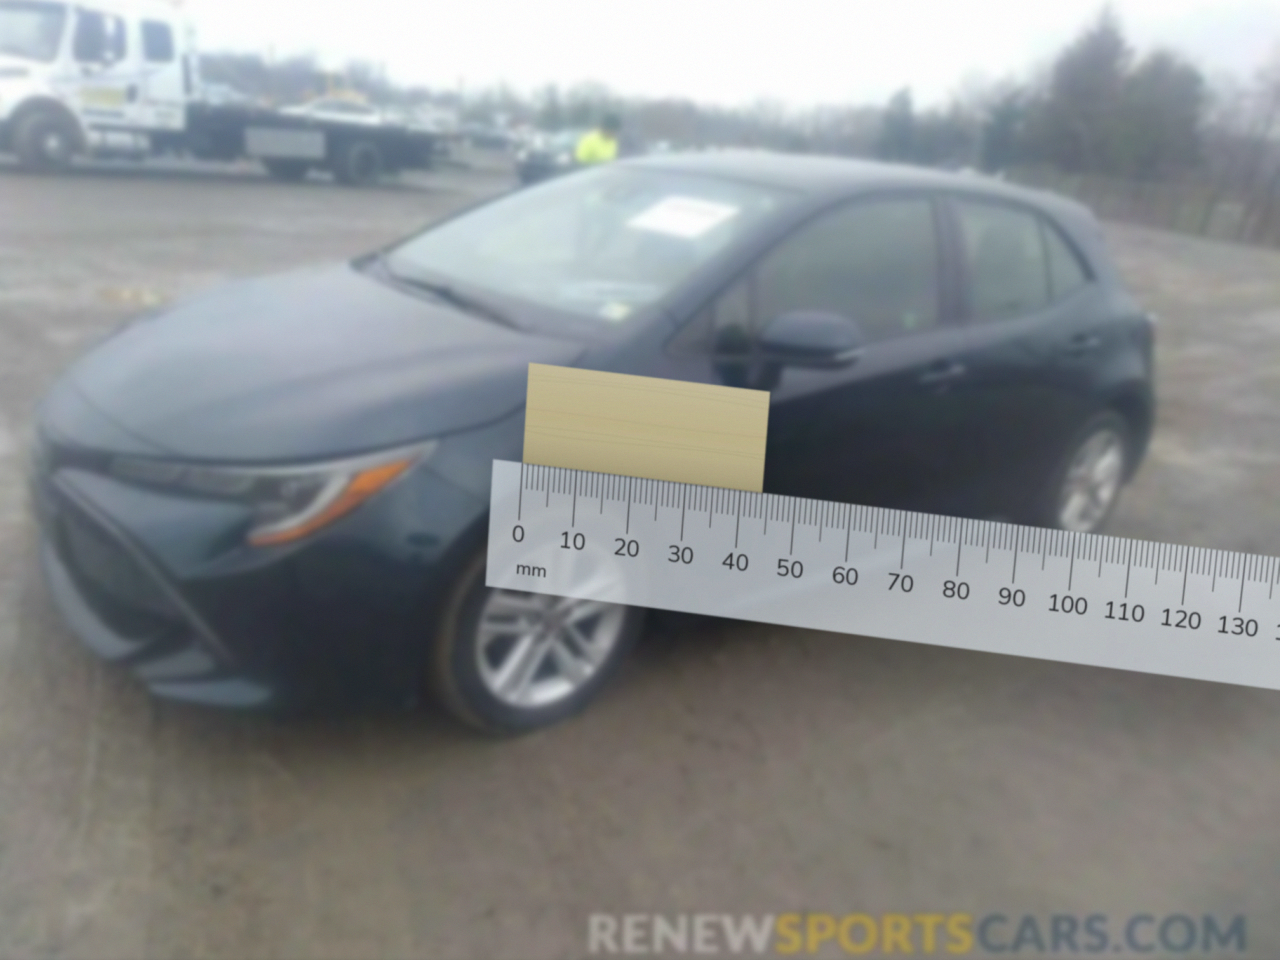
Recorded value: **44** mm
